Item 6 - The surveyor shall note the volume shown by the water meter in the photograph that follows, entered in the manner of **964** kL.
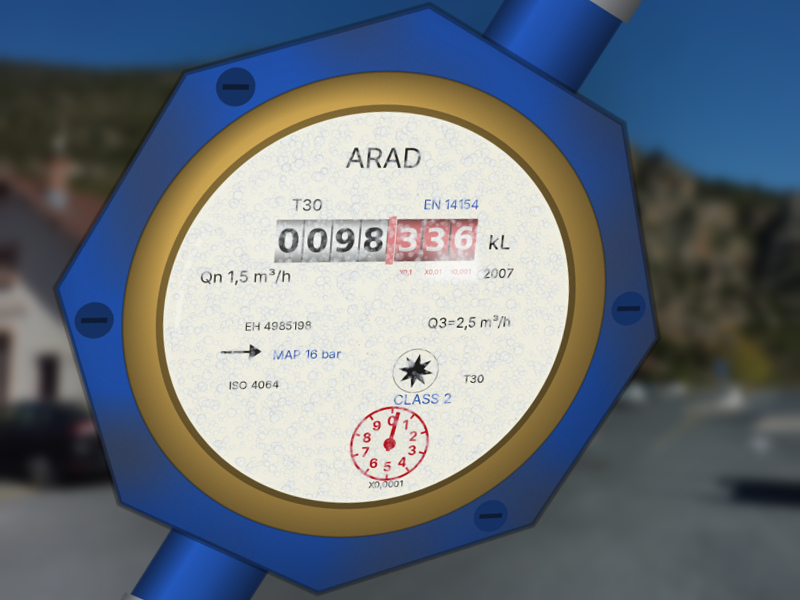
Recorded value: **98.3360** kL
